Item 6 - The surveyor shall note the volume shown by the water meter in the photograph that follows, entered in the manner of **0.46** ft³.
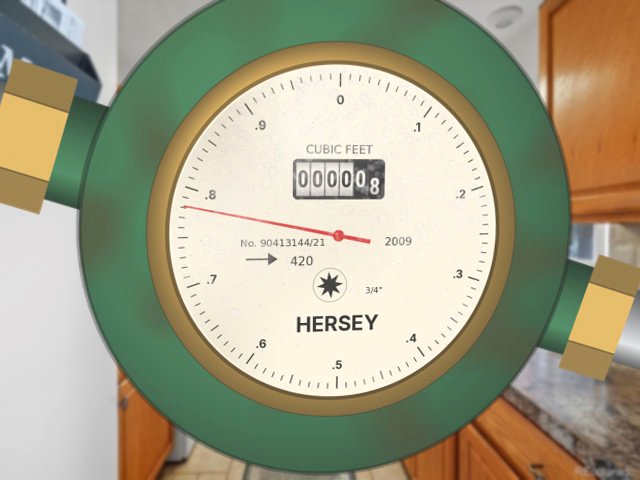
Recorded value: **7.78** ft³
